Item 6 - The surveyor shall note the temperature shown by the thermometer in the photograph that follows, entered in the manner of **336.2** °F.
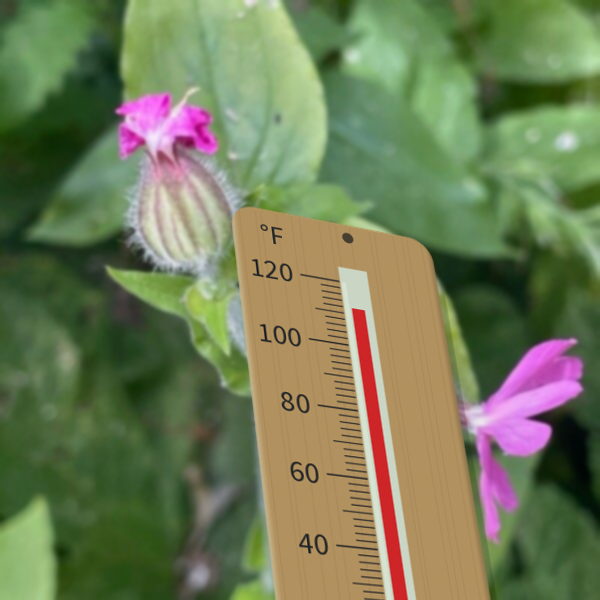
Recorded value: **112** °F
